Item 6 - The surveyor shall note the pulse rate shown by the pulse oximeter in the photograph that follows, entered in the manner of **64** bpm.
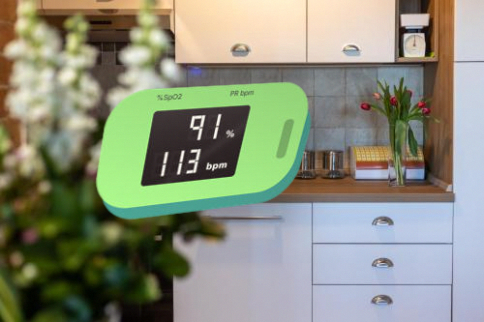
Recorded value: **113** bpm
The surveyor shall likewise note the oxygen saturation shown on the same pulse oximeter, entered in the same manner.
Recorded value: **91** %
